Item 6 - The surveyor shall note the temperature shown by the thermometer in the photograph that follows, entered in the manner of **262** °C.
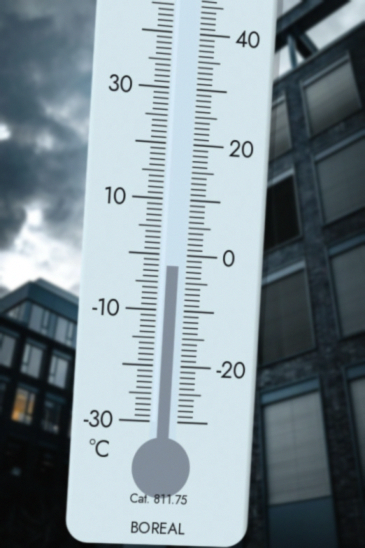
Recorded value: **-2** °C
